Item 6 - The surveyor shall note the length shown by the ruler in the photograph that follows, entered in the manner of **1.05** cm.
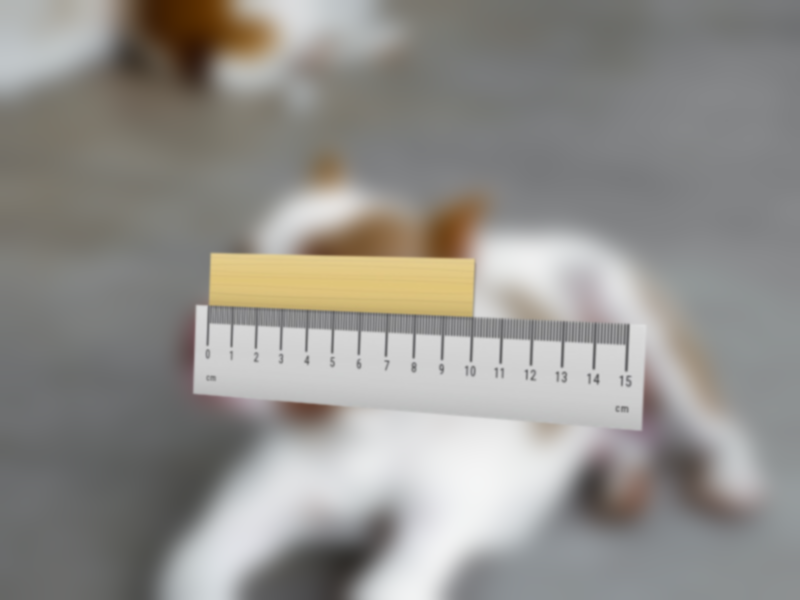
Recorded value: **10** cm
